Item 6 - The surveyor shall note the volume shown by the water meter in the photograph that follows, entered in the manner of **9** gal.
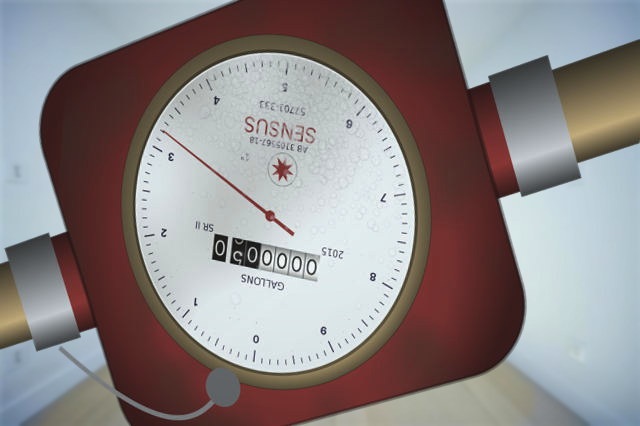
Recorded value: **53.2** gal
